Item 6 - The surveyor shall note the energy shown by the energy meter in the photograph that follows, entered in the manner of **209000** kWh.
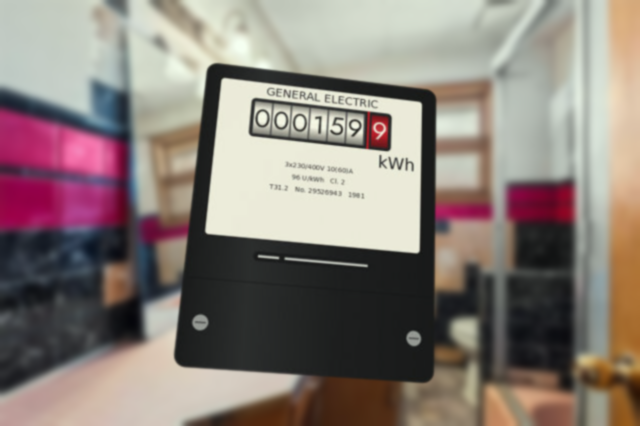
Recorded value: **159.9** kWh
